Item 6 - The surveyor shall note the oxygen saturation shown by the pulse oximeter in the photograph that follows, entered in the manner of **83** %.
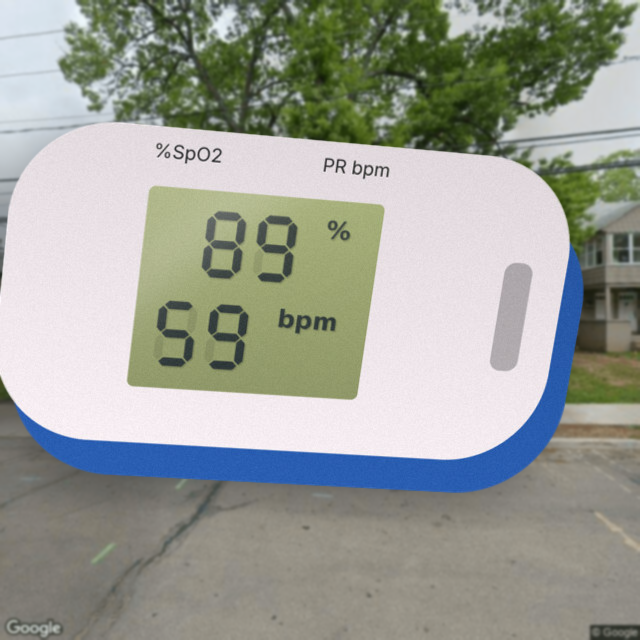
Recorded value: **89** %
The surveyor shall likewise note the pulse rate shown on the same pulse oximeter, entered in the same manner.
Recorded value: **59** bpm
